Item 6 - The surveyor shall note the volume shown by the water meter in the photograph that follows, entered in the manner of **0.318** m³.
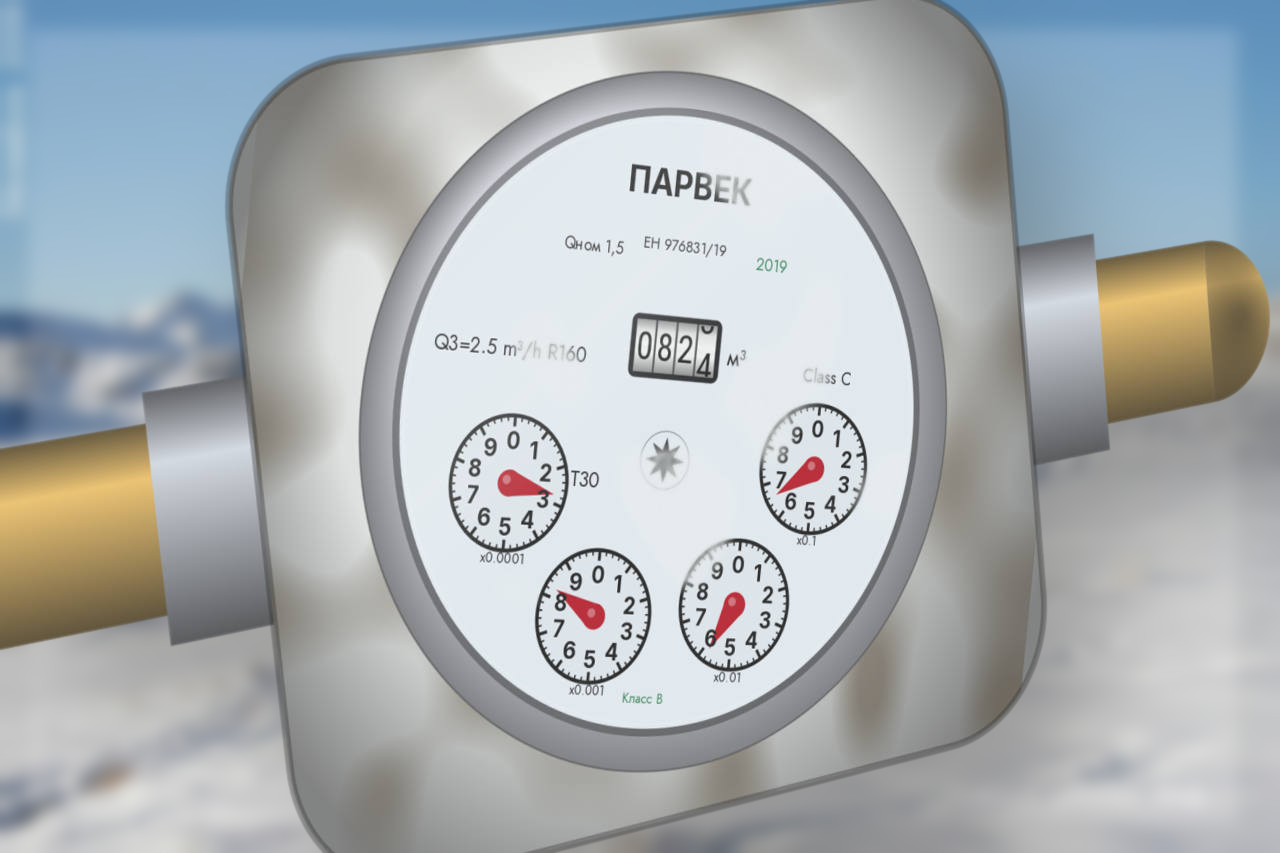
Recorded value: **823.6582** m³
